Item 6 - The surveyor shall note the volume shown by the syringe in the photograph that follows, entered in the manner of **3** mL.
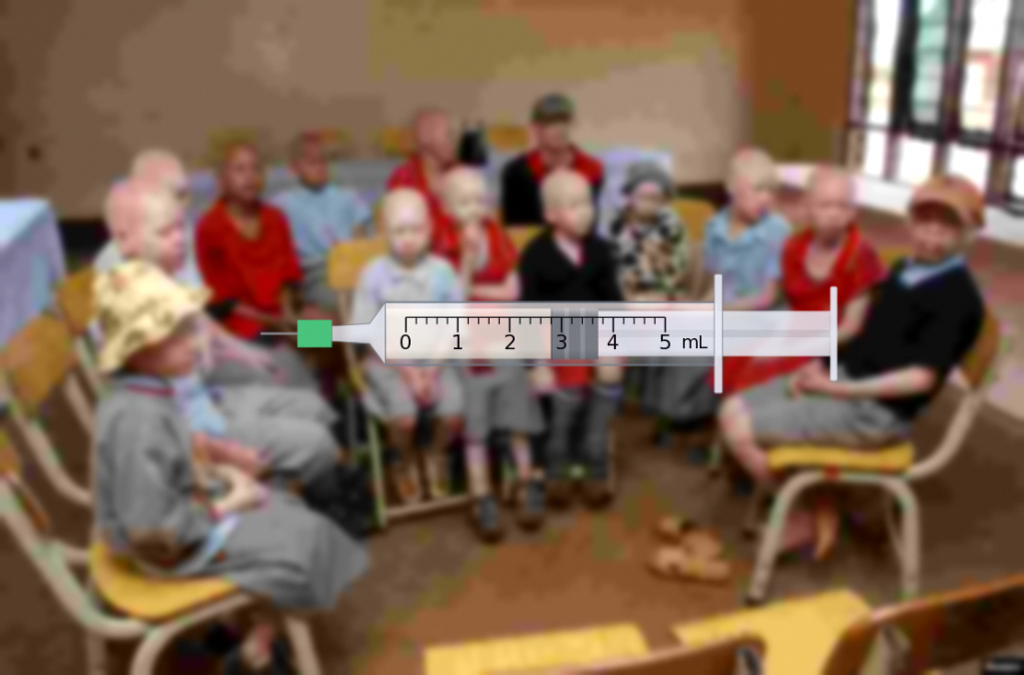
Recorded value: **2.8** mL
